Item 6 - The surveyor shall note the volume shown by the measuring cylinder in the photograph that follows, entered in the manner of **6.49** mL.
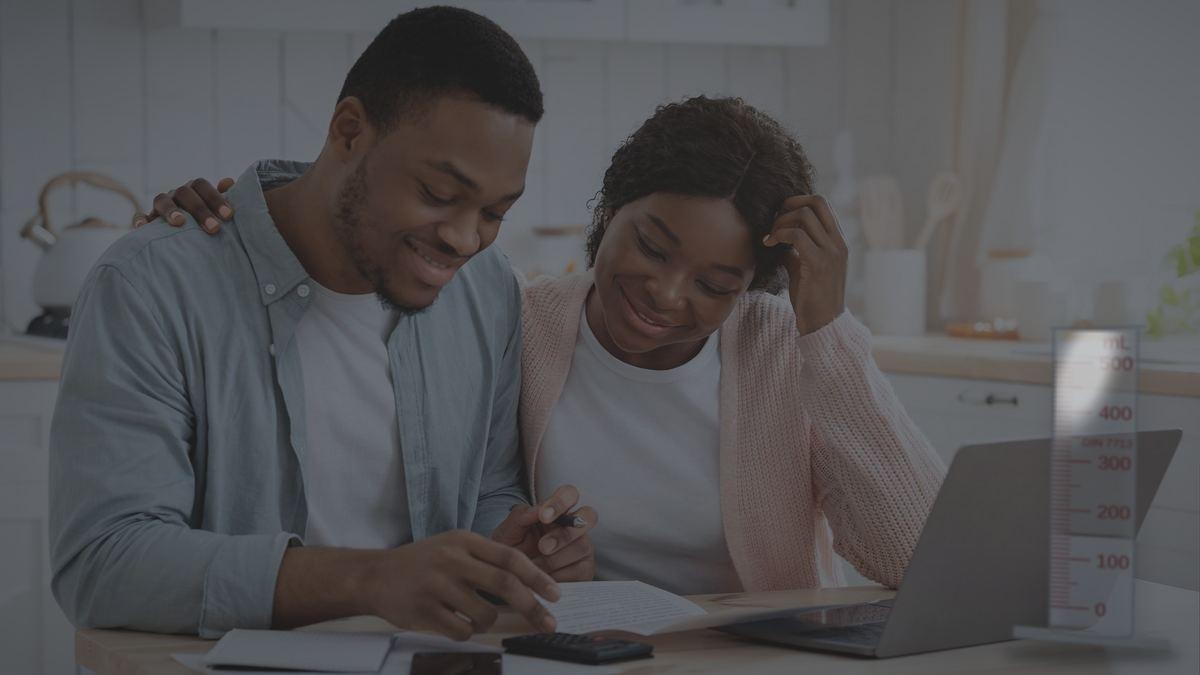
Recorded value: **150** mL
